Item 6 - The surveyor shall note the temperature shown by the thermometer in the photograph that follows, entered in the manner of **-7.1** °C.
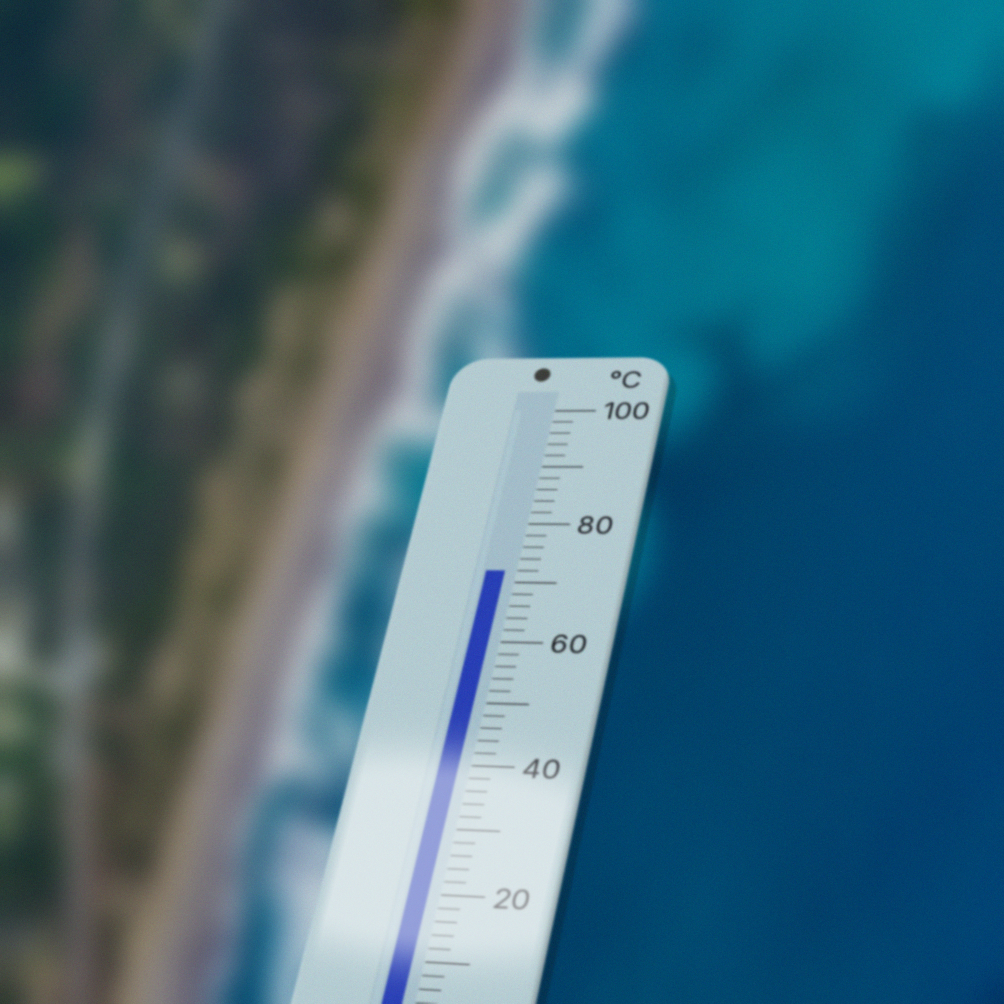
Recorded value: **72** °C
